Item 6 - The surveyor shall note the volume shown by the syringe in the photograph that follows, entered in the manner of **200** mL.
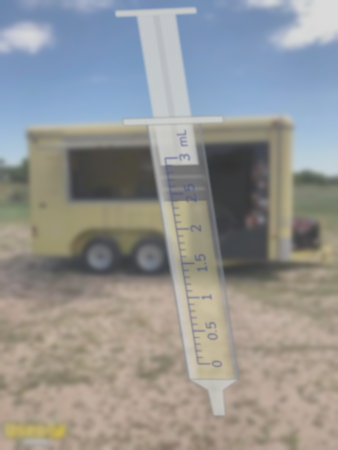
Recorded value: **2.4** mL
